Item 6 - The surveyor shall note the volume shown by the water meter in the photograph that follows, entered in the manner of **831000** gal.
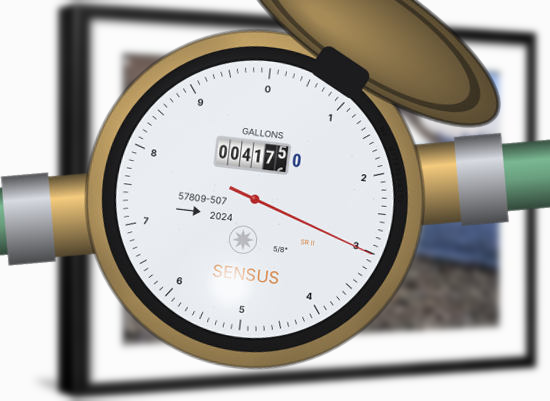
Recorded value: **41753.0** gal
